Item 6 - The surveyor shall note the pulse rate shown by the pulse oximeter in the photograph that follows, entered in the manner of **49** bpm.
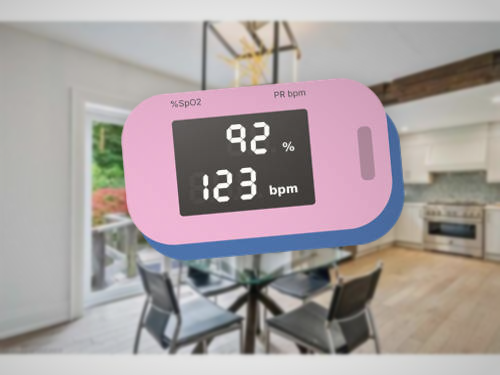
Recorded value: **123** bpm
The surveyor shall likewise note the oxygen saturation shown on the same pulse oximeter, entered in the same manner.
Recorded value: **92** %
